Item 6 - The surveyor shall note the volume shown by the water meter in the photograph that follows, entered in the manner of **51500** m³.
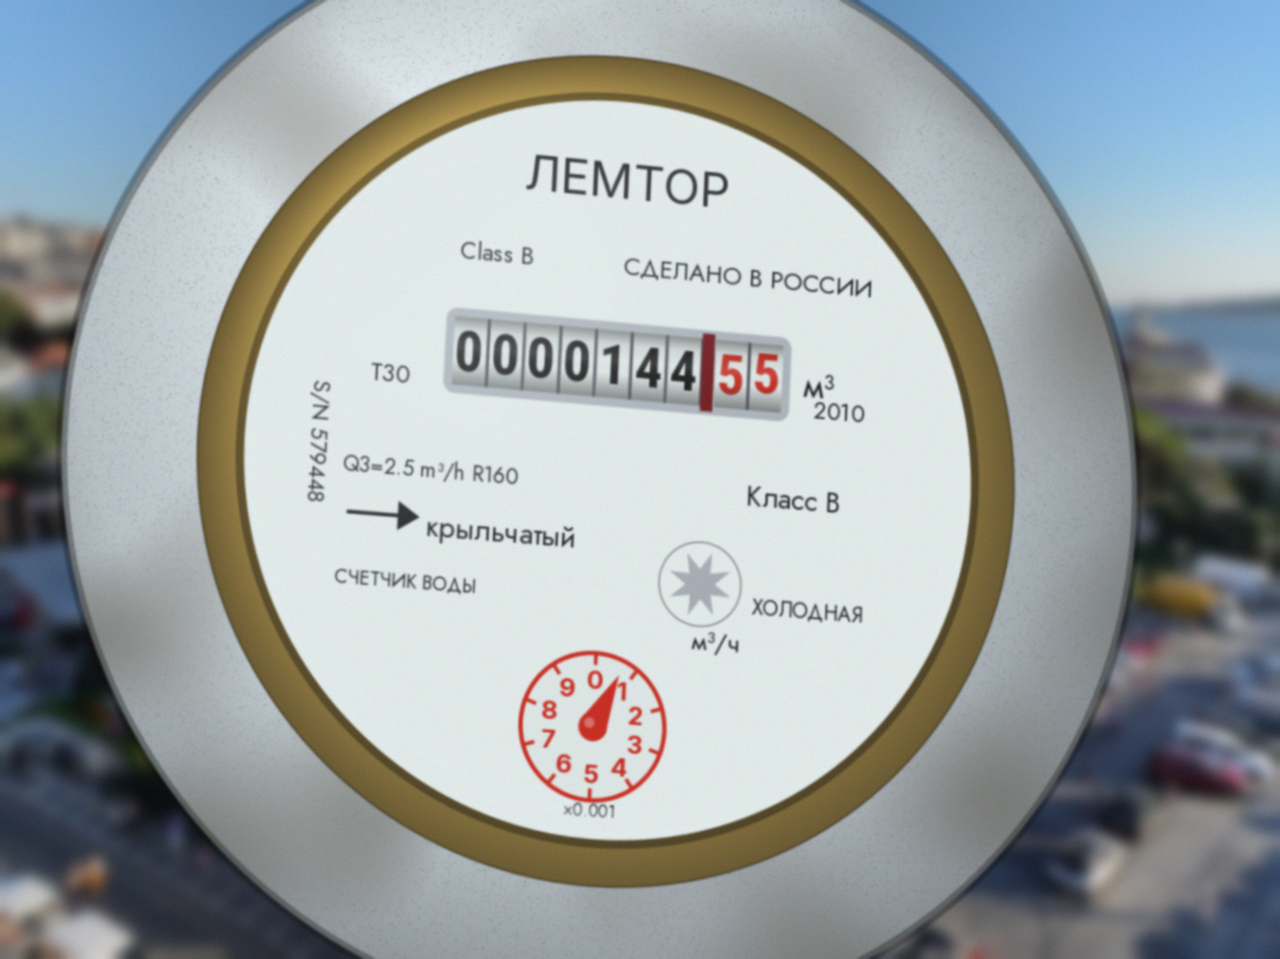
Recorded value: **144.550** m³
